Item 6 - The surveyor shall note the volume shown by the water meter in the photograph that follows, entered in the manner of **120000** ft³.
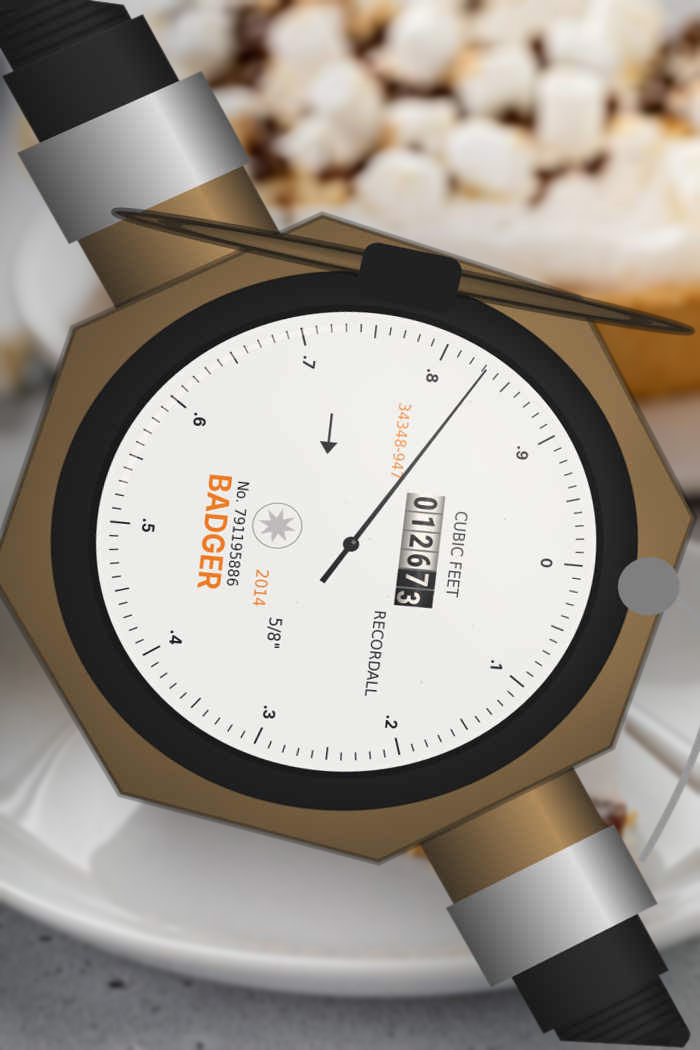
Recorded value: **12672.83** ft³
